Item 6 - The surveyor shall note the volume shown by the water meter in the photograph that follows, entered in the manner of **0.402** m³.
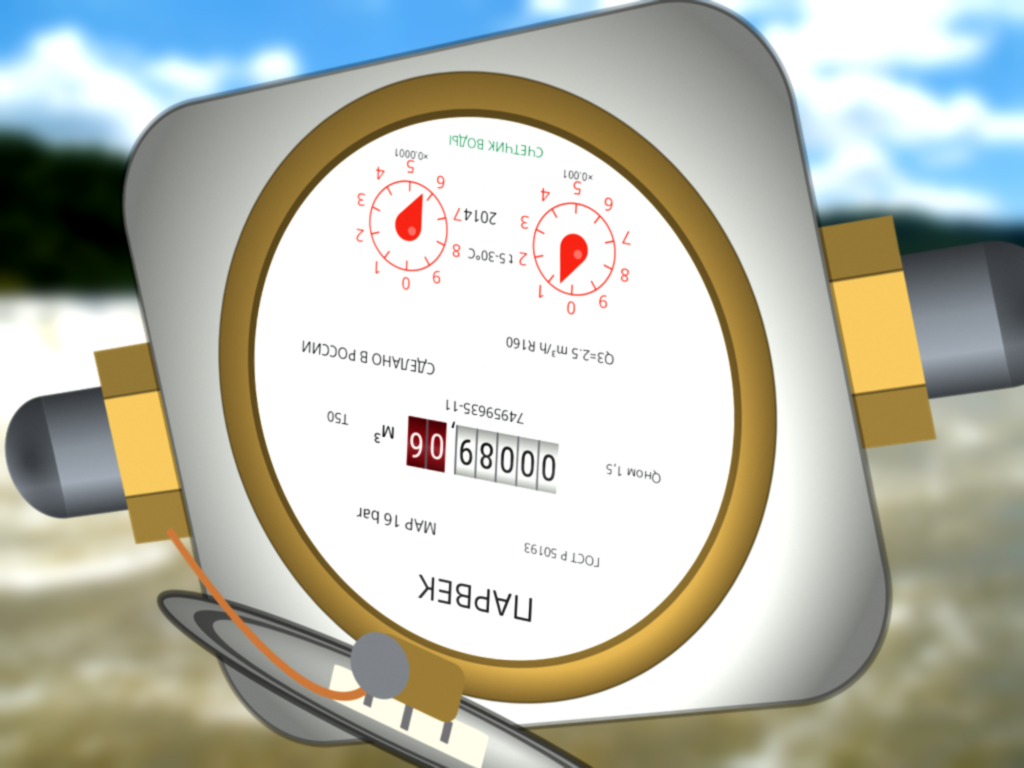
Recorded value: **89.0605** m³
